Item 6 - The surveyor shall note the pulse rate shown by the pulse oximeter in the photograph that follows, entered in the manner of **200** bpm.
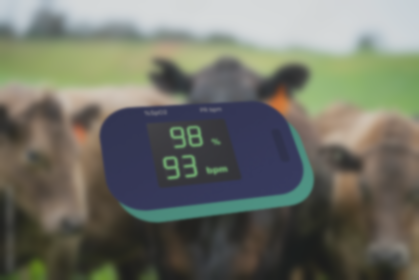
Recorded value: **93** bpm
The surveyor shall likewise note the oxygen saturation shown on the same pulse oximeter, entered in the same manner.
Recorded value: **98** %
